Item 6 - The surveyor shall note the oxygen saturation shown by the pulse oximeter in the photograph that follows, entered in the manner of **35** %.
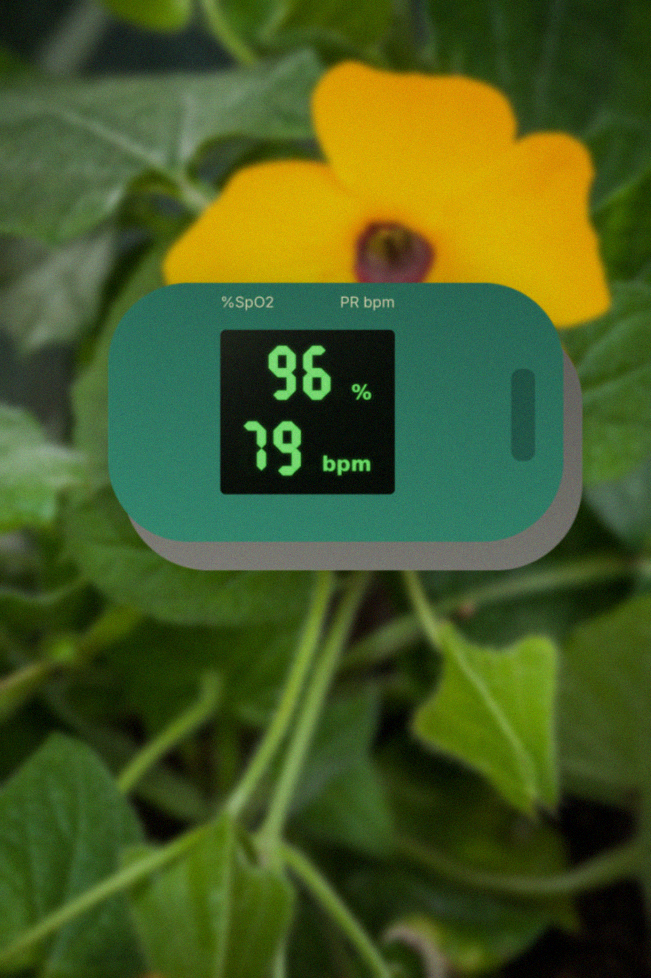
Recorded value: **96** %
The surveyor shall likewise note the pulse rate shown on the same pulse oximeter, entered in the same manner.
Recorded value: **79** bpm
